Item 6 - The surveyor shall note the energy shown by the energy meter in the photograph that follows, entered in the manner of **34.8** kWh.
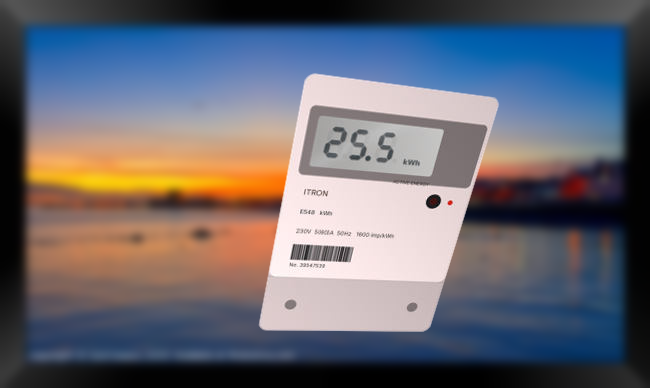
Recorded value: **25.5** kWh
